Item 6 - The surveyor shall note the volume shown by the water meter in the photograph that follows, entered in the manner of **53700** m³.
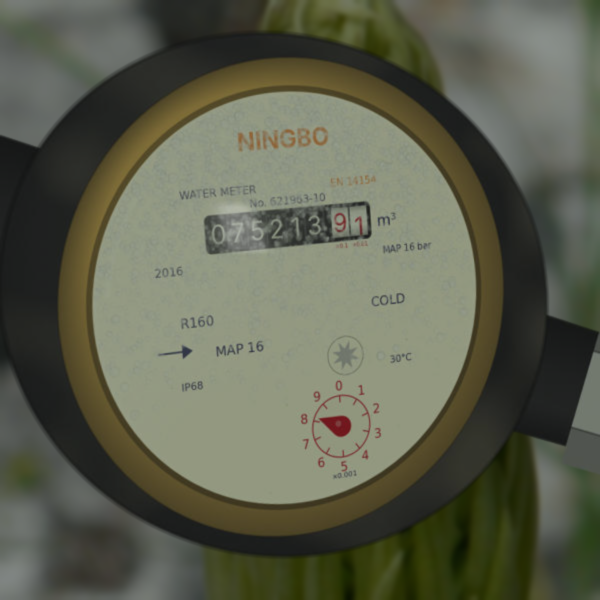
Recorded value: **75213.908** m³
